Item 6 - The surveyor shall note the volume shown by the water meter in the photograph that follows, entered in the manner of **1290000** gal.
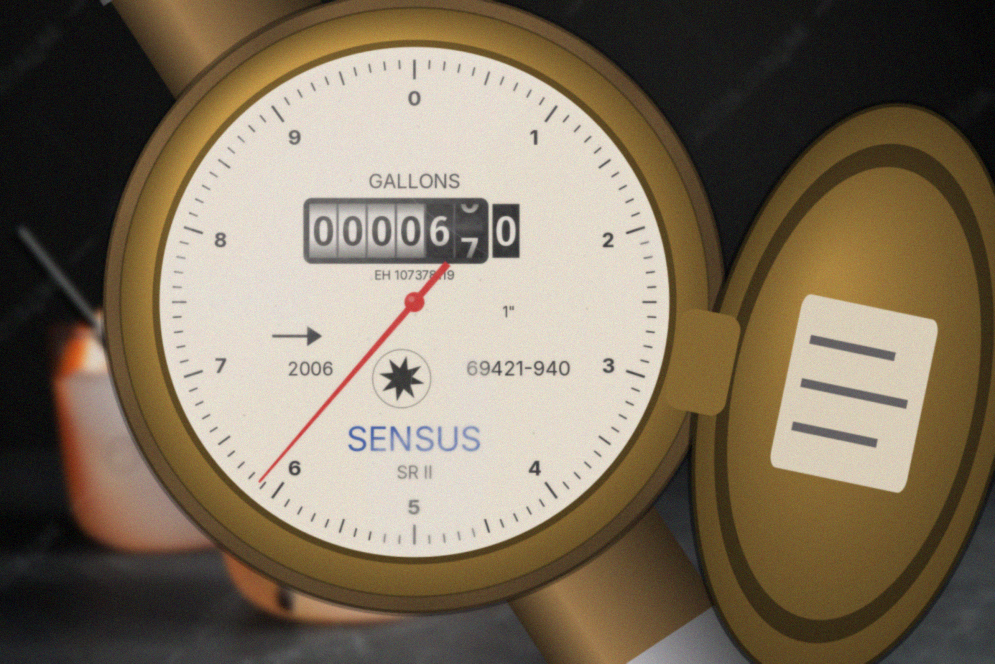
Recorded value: **666.1** gal
